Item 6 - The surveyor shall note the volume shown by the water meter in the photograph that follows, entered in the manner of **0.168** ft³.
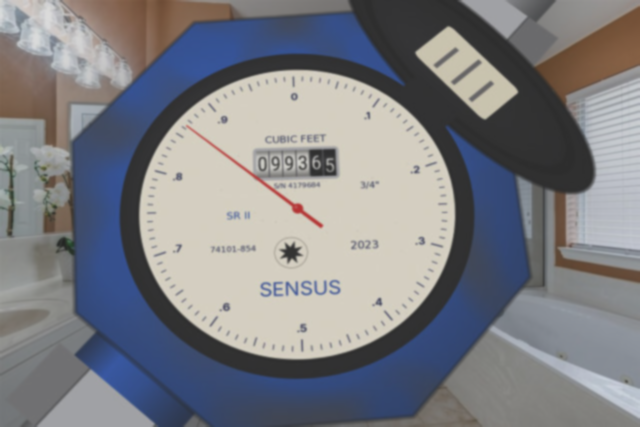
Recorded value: **99364.86** ft³
